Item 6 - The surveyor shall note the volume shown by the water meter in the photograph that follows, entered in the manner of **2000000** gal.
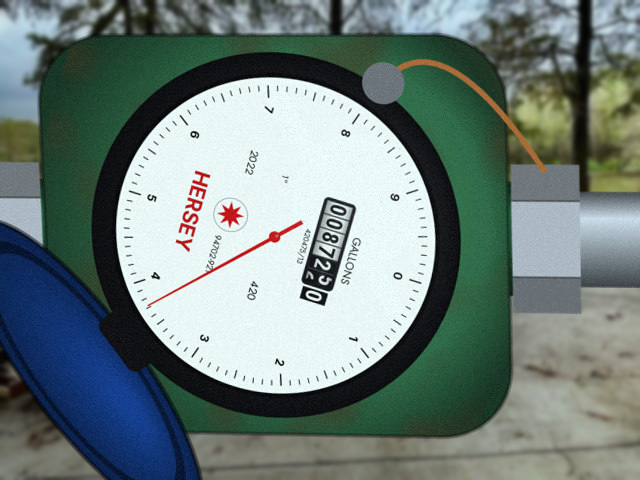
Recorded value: **87253.7** gal
